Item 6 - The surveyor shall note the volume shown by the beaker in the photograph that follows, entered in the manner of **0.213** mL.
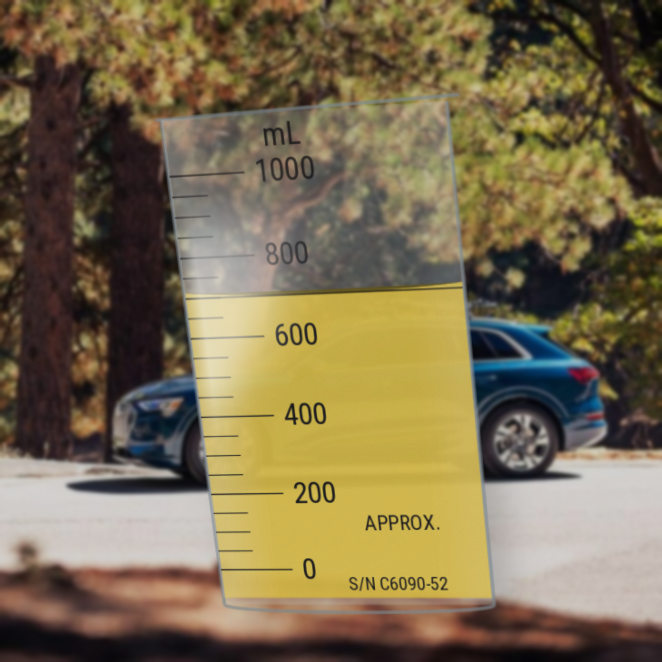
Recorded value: **700** mL
